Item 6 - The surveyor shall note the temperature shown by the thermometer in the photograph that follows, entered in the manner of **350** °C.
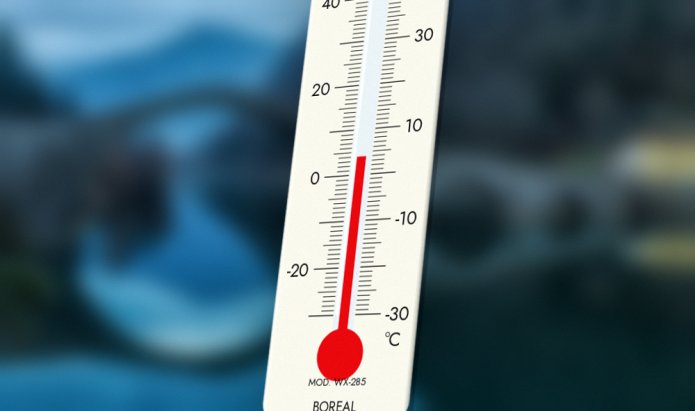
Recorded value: **4** °C
